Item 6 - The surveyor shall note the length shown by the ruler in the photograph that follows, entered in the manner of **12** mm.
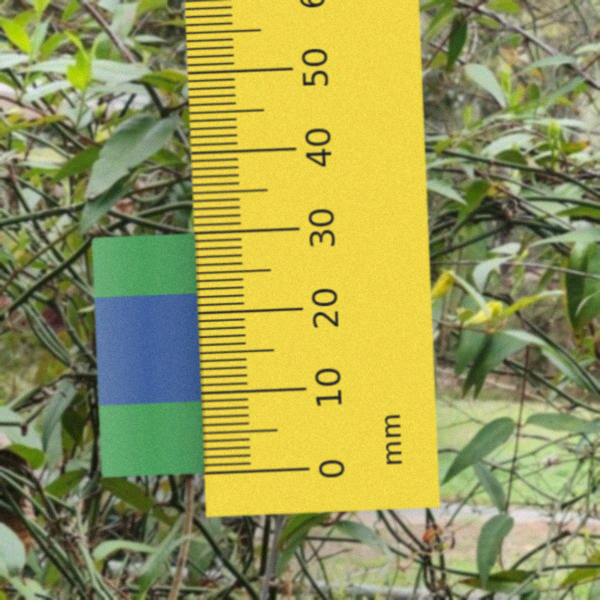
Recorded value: **30** mm
